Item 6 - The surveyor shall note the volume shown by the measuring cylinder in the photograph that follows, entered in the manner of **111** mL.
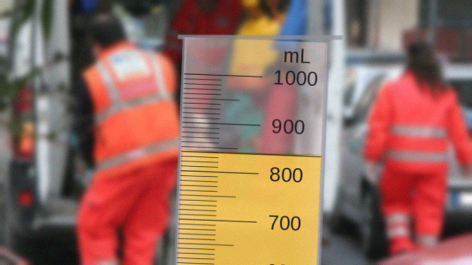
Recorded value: **840** mL
